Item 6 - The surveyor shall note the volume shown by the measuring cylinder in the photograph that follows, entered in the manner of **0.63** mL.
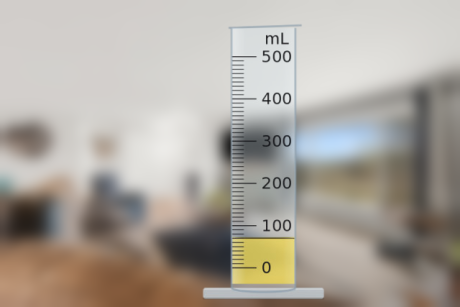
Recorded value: **70** mL
